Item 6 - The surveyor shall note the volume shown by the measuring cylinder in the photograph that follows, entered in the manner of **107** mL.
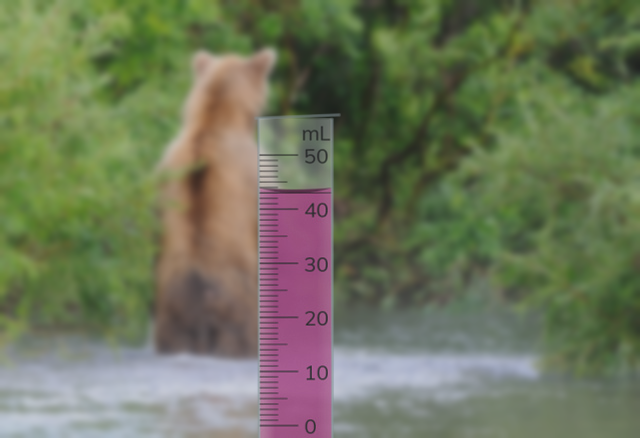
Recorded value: **43** mL
